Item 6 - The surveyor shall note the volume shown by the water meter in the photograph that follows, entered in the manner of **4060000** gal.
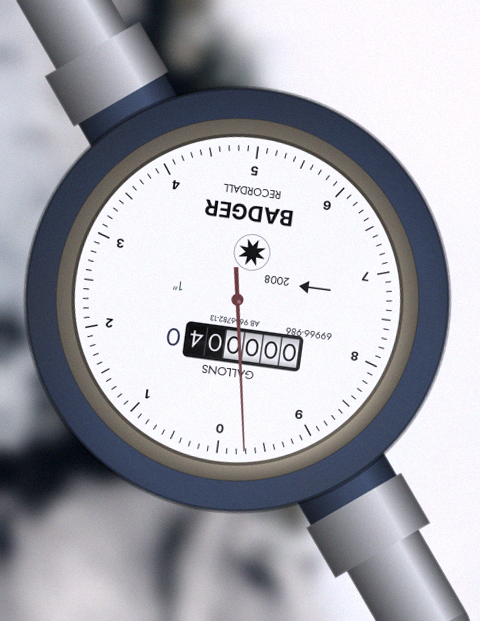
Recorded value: **39.7** gal
